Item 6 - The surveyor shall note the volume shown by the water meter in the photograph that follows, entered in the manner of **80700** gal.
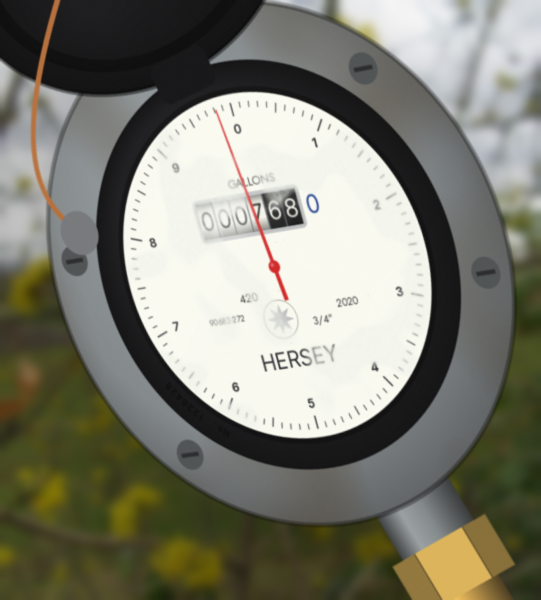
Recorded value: **7679.8** gal
